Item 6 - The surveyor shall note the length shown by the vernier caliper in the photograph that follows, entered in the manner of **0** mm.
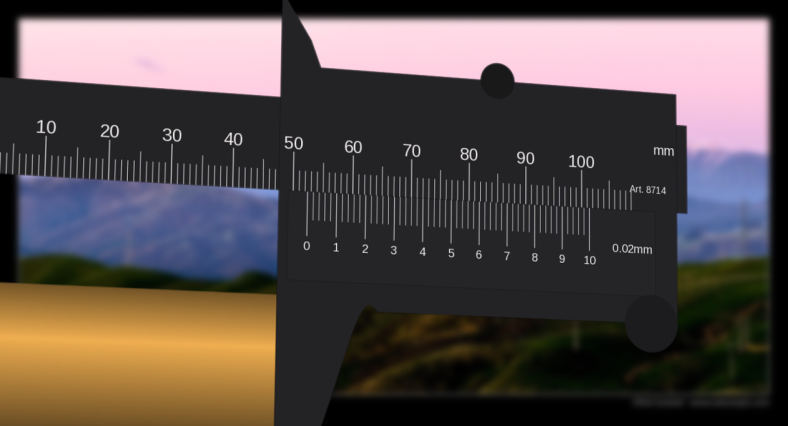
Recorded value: **52.4** mm
